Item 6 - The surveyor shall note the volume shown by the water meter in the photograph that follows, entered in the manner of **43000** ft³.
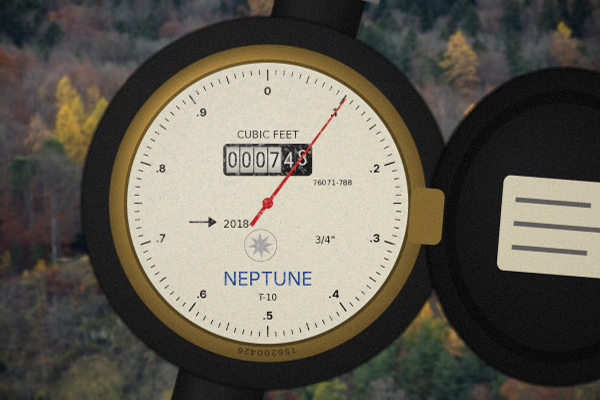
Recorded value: **748.10** ft³
